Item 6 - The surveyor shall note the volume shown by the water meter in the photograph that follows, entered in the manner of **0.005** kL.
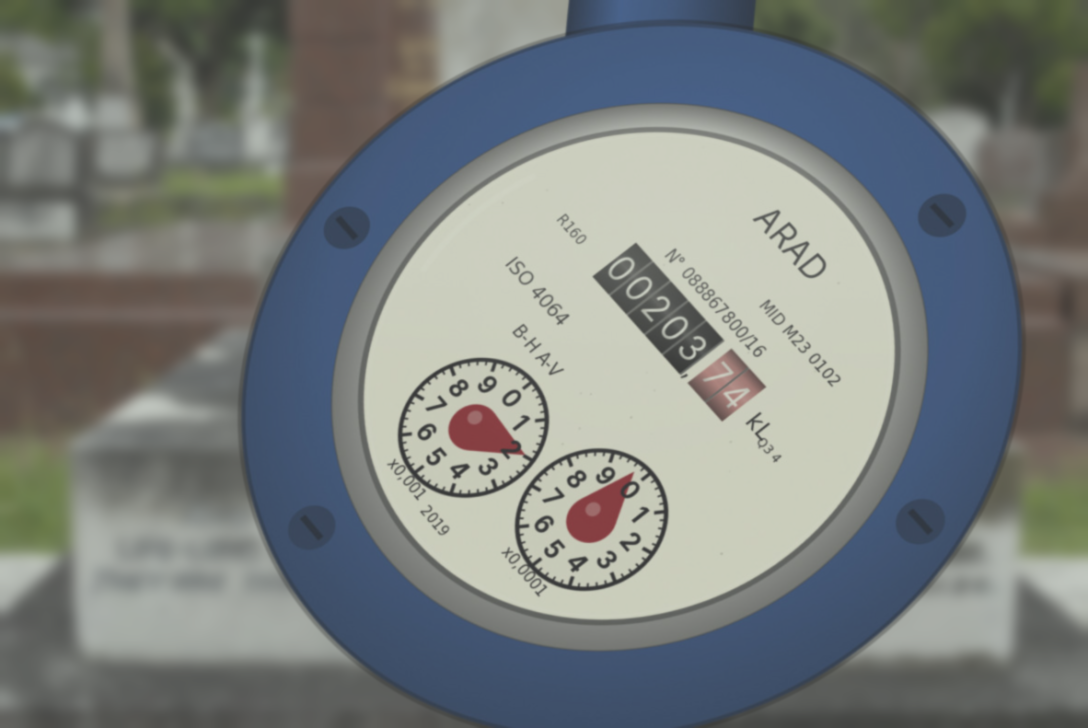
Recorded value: **203.7419** kL
